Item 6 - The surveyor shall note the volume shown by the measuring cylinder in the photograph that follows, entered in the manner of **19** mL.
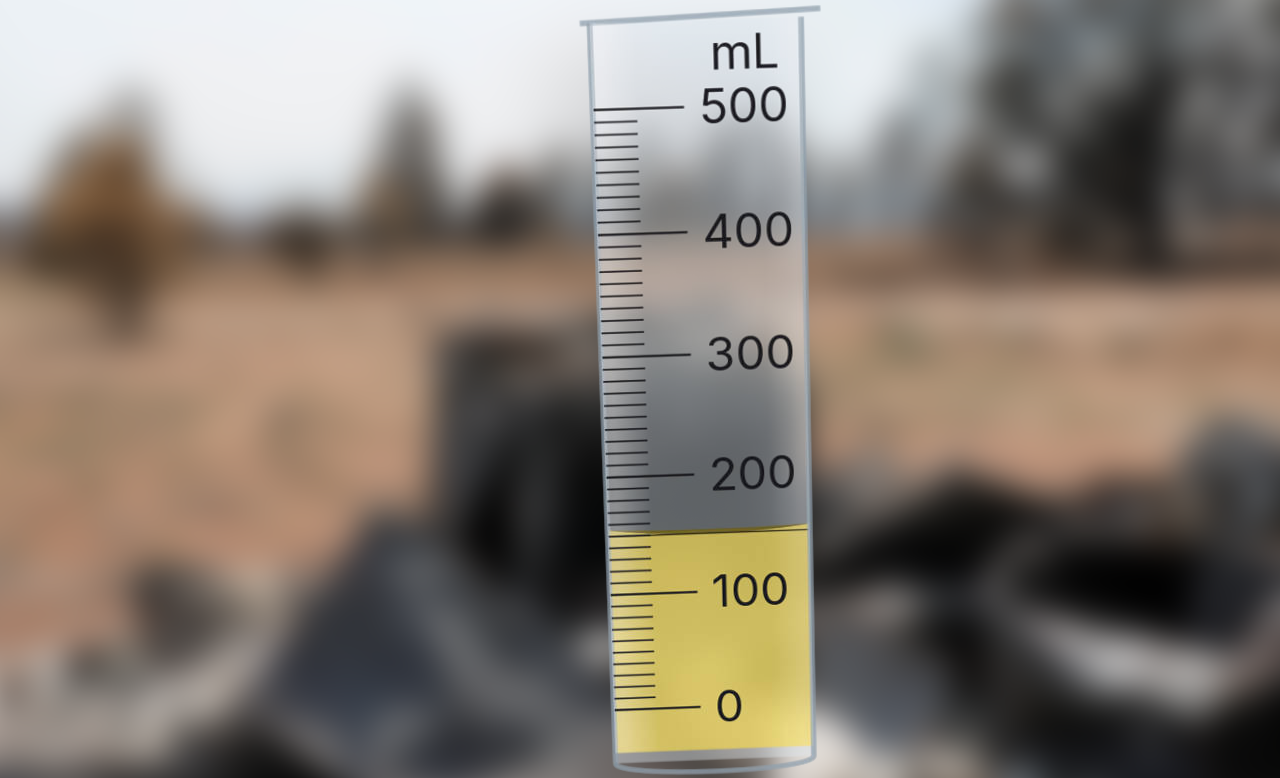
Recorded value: **150** mL
